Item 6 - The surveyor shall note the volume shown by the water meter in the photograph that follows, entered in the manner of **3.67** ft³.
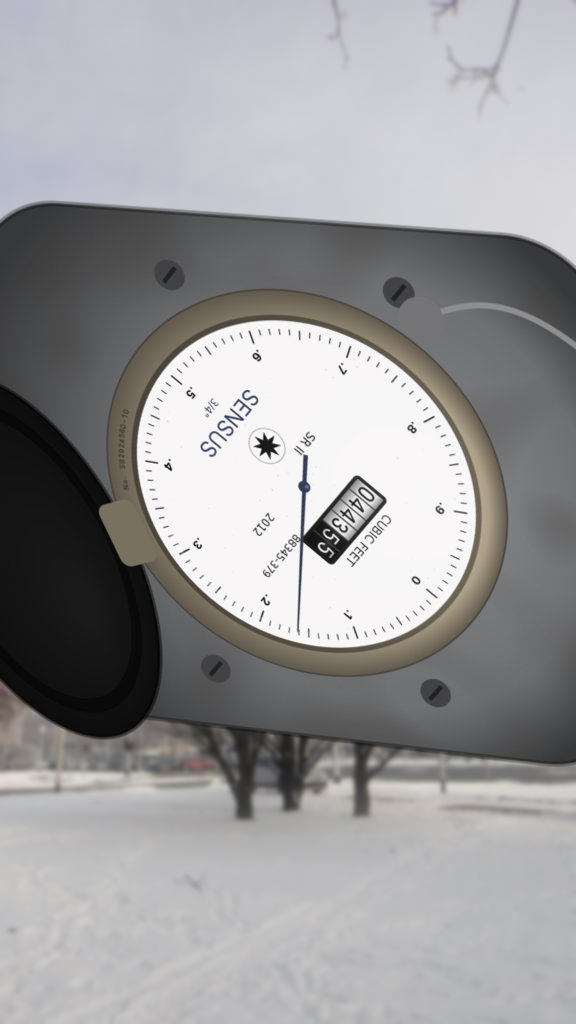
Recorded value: **44355.16** ft³
